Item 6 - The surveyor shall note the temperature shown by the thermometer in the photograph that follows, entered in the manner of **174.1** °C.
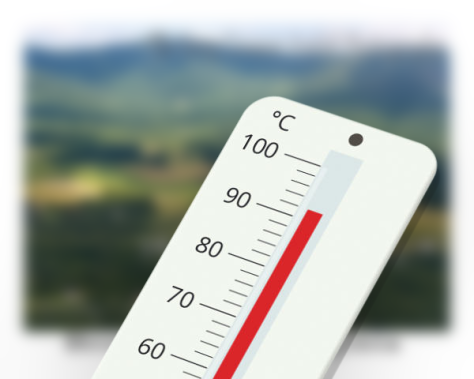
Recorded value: **92** °C
